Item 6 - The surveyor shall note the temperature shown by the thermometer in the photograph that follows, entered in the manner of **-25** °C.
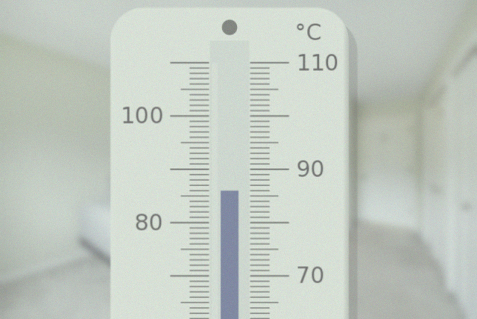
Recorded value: **86** °C
